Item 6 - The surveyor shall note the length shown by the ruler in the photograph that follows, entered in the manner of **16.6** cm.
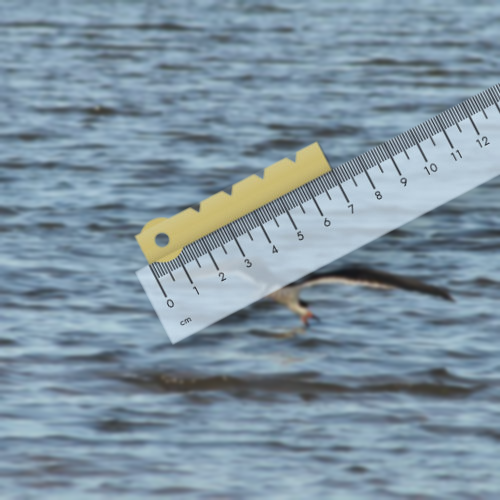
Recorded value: **7** cm
